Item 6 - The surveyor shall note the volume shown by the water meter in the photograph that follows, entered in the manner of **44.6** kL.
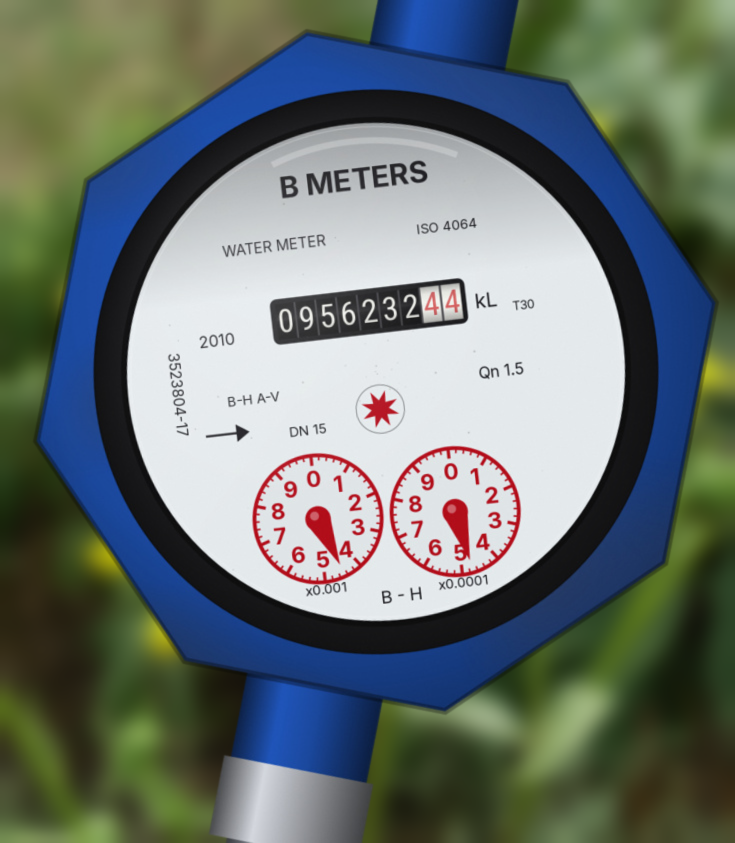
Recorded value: **956232.4444** kL
